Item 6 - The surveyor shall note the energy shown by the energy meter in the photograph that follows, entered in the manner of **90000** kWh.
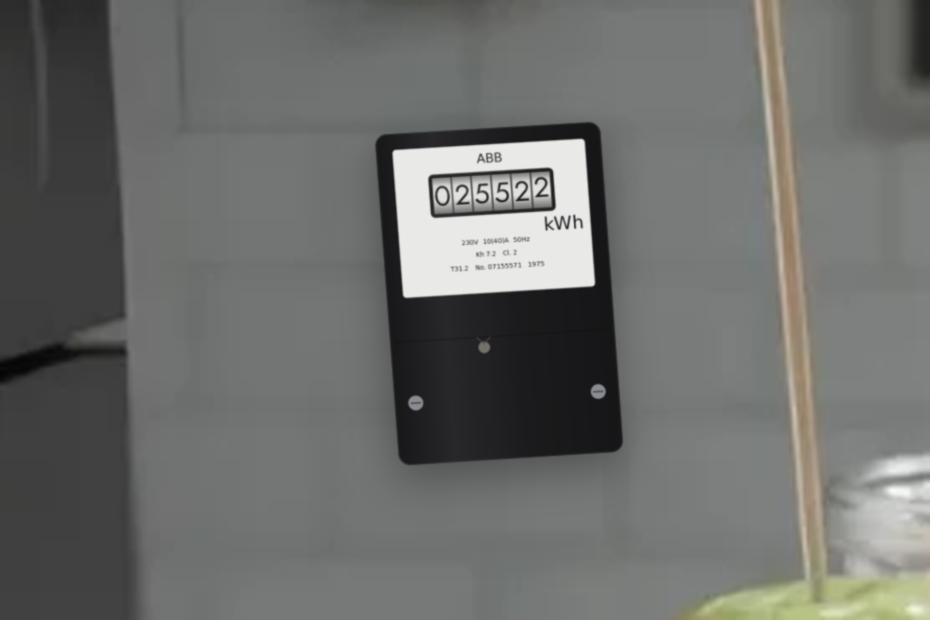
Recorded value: **25522** kWh
